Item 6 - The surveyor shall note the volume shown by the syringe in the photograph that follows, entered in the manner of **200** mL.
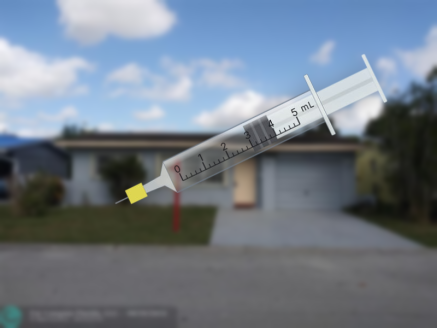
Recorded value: **3** mL
